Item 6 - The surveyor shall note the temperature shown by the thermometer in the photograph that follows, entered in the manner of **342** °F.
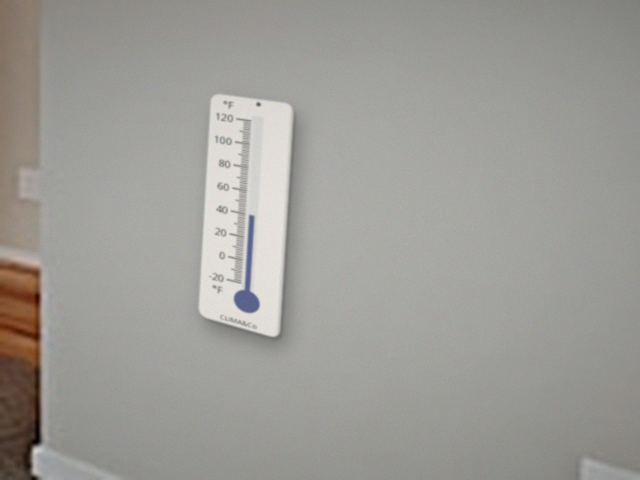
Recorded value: **40** °F
